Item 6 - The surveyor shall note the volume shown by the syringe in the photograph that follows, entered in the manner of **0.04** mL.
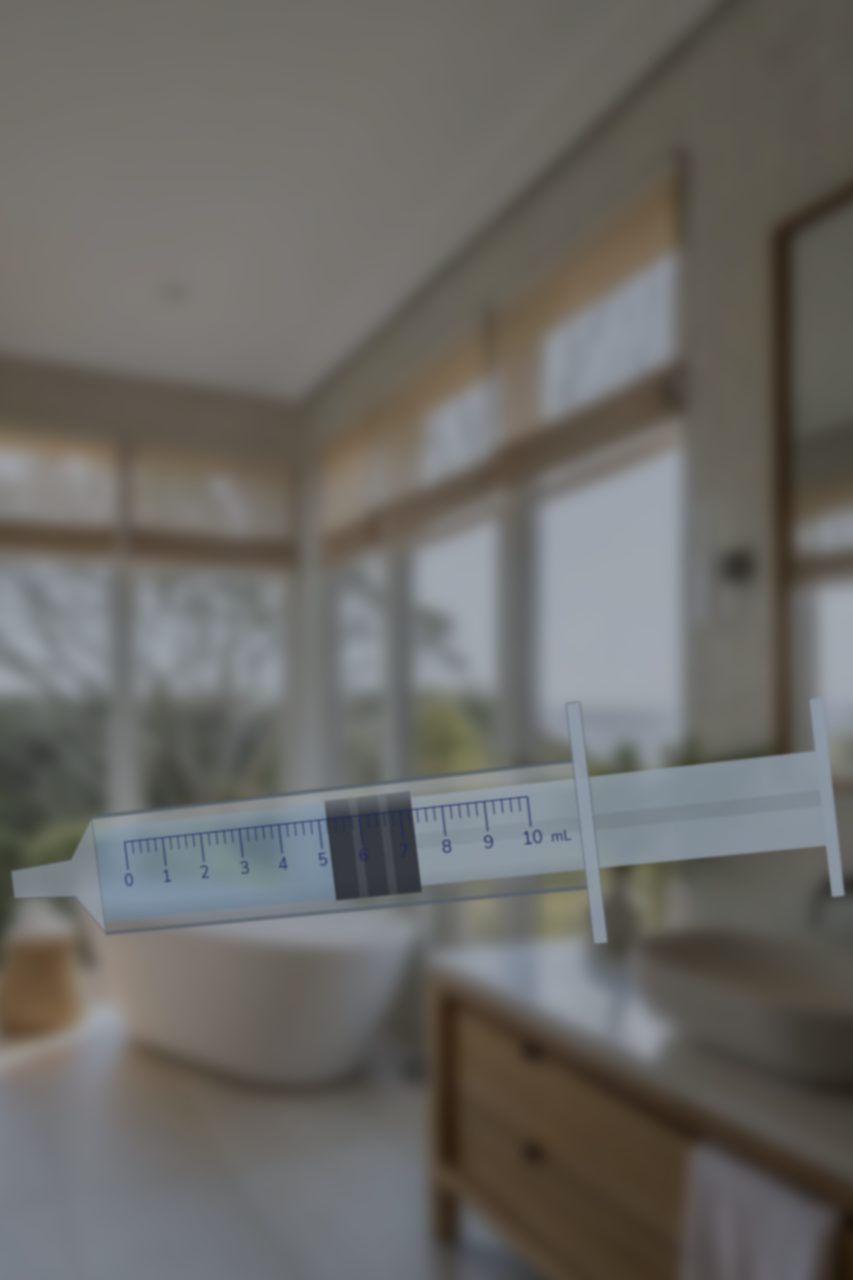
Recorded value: **5.2** mL
